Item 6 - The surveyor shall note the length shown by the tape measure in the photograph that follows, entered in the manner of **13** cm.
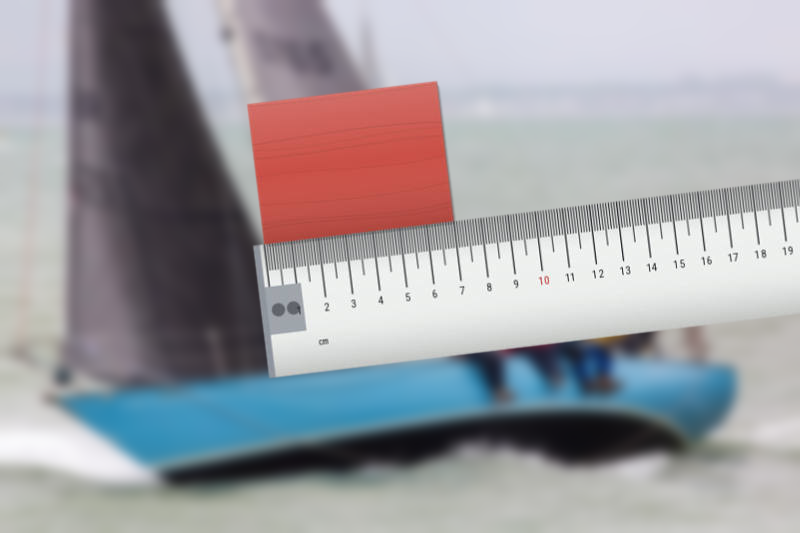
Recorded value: **7** cm
